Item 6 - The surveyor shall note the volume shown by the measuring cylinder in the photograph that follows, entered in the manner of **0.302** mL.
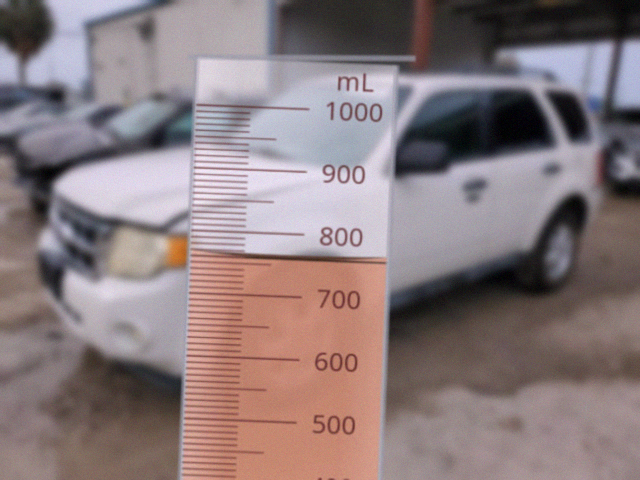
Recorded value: **760** mL
